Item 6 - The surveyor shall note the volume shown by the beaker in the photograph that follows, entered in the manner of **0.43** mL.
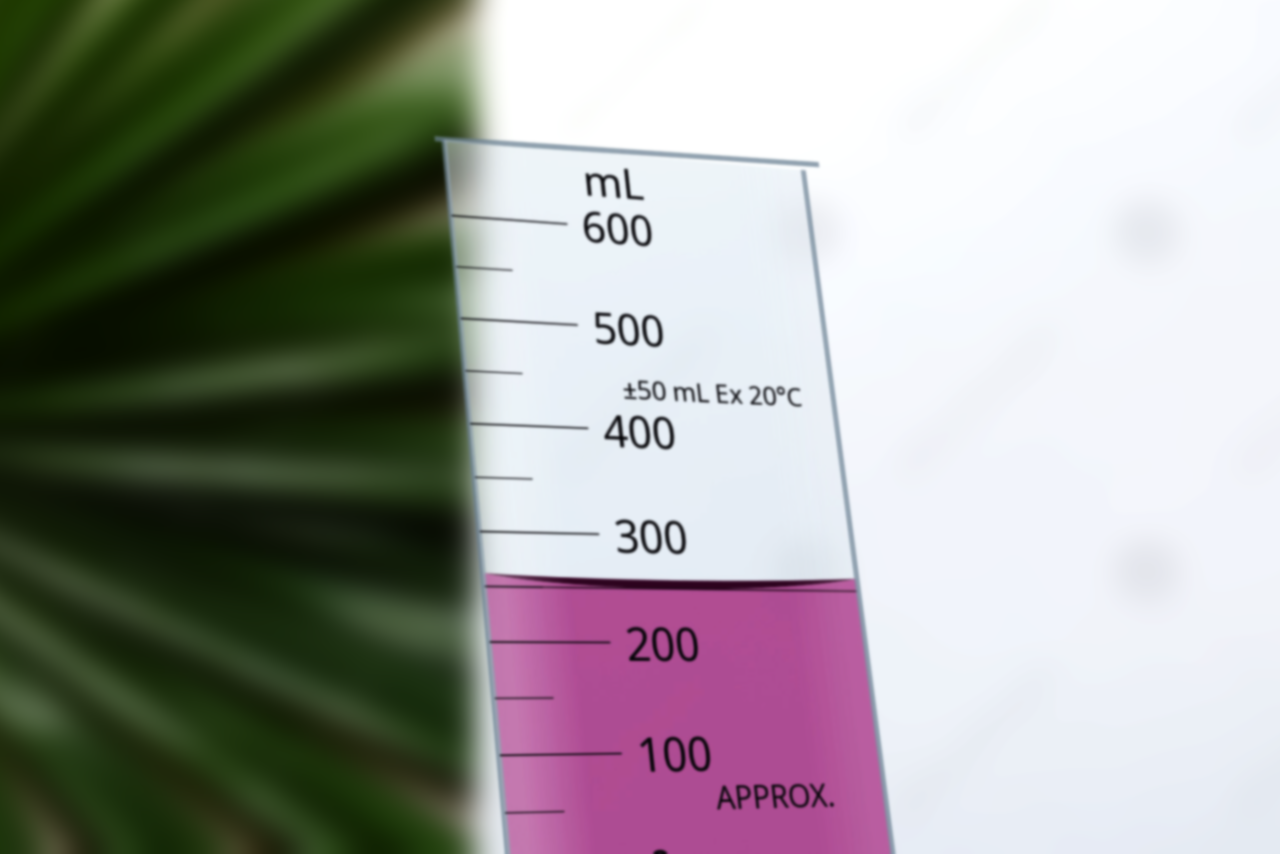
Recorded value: **250** mL
